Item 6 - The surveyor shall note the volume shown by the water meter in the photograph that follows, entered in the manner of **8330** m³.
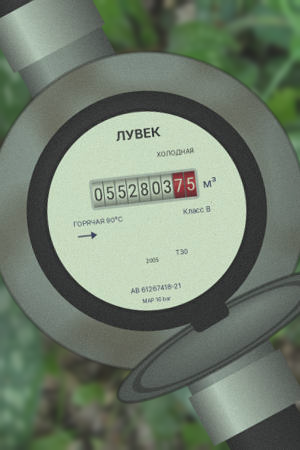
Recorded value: **552803.75** m³
